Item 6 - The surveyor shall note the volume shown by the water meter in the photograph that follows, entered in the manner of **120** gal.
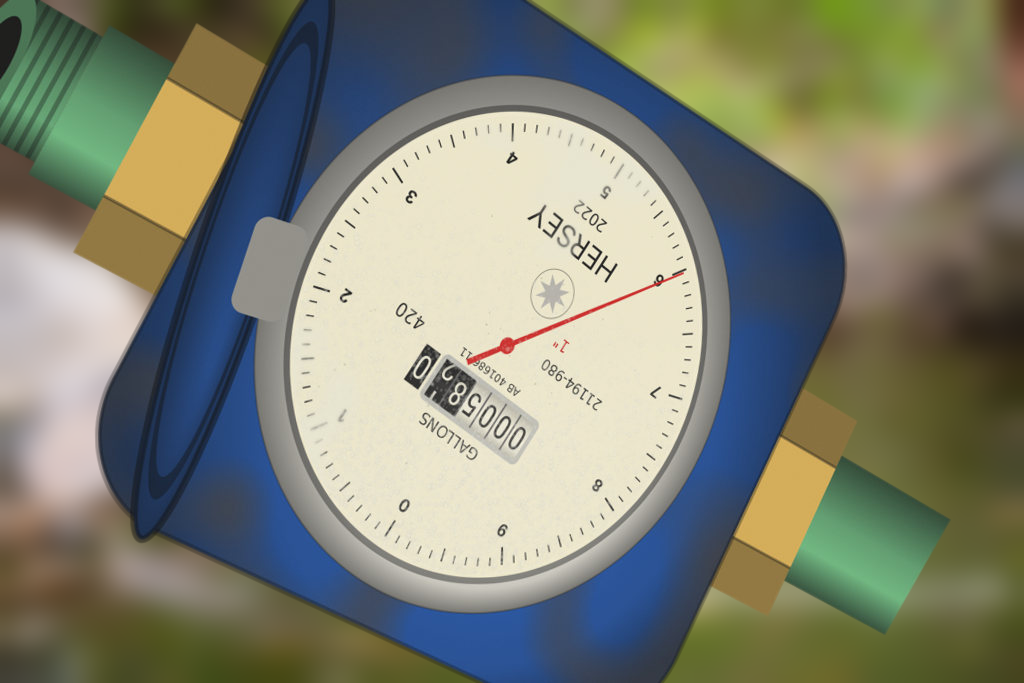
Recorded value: **5816.0** gal
